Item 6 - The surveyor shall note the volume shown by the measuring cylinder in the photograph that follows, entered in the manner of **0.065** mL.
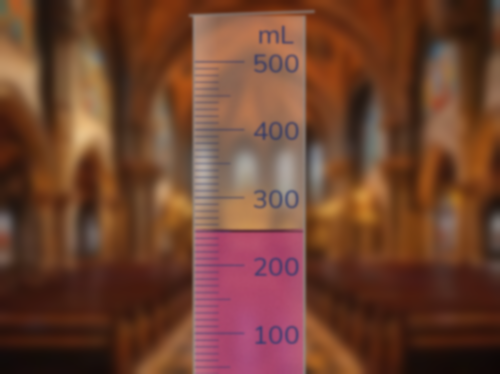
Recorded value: **250** mL
